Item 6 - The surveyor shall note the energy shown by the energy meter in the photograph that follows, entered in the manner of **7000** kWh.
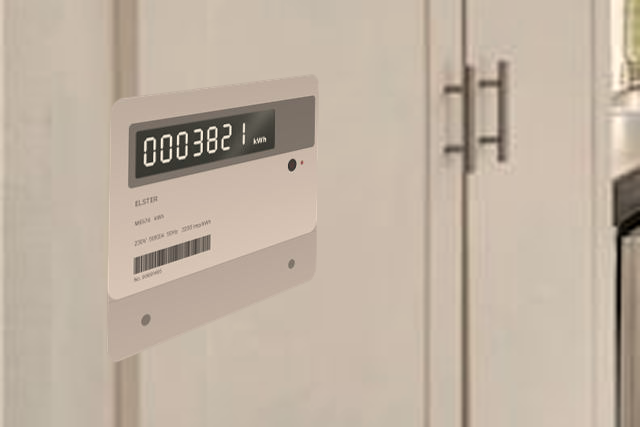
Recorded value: **3821** kWh
